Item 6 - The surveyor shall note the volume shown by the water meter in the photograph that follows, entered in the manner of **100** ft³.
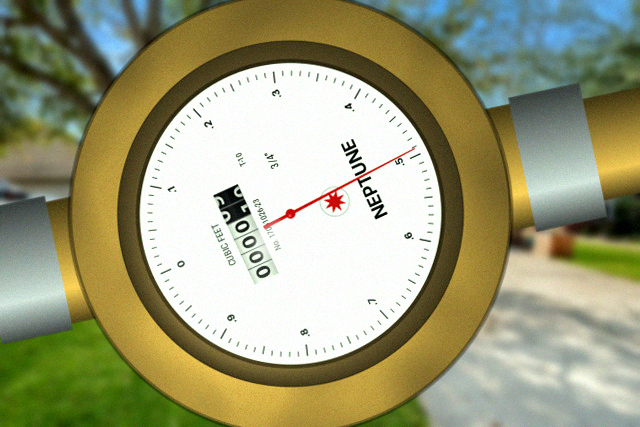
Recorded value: **9.49** ft³
